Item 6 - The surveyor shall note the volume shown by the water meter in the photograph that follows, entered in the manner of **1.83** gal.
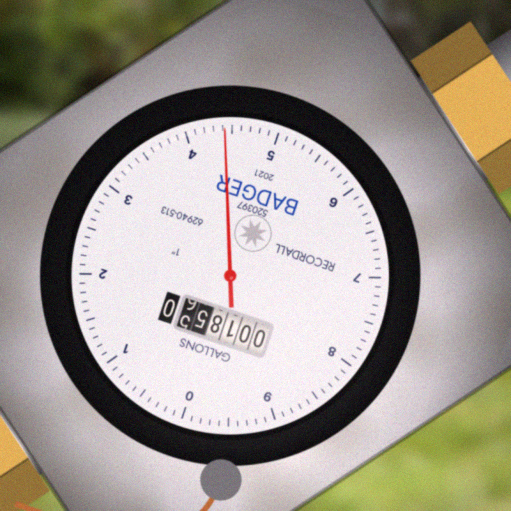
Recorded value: **18554.4** gal
